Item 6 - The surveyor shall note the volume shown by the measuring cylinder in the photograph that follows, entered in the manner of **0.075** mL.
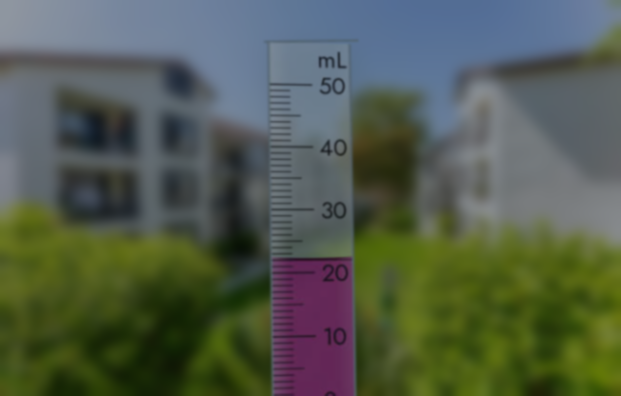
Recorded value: **22** mL
